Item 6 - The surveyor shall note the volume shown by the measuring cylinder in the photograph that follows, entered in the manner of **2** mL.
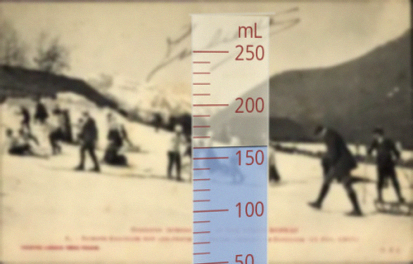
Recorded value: **160** mL
